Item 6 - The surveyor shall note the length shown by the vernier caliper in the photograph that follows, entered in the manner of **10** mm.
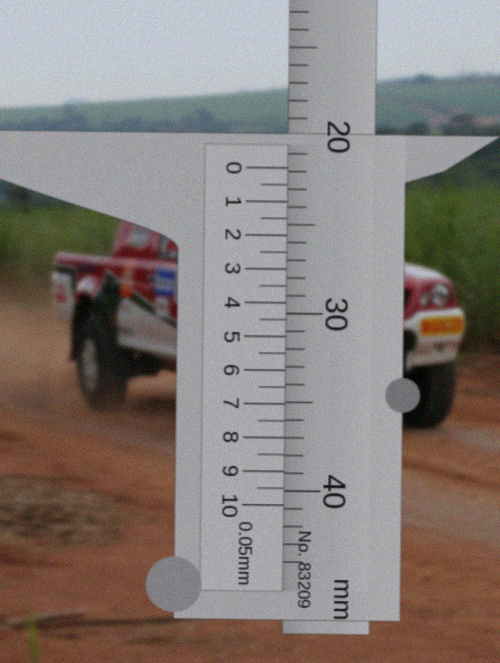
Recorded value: **21.8** mm
